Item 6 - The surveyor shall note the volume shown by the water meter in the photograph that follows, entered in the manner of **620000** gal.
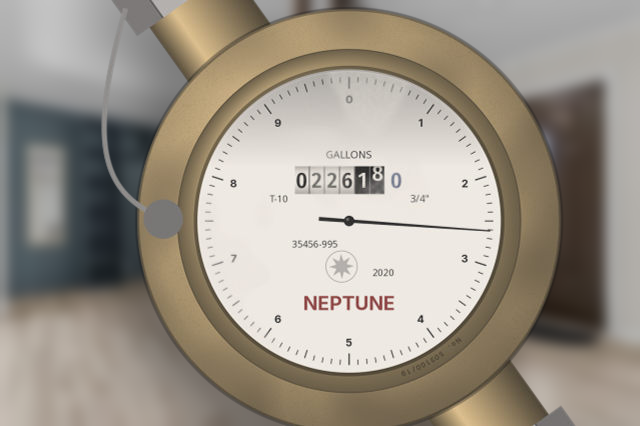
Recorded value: **226182.6** gal
